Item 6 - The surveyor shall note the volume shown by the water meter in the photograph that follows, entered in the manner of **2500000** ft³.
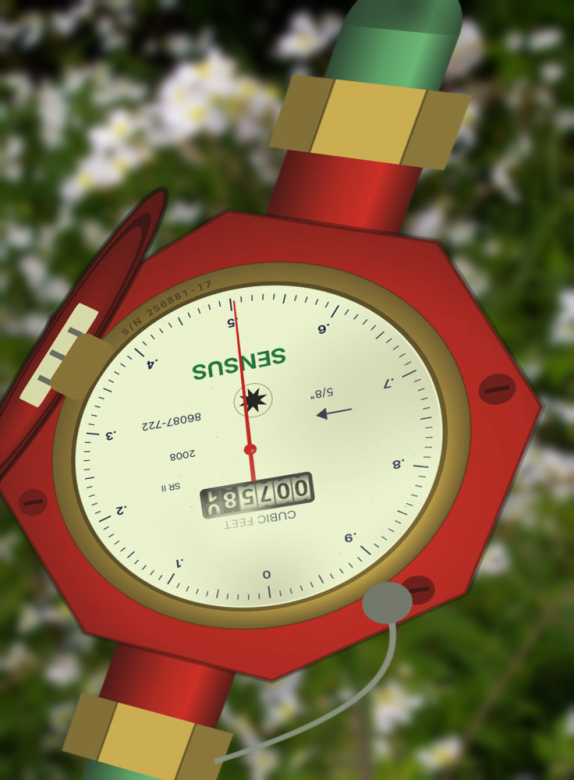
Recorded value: **7580.50** ft³
